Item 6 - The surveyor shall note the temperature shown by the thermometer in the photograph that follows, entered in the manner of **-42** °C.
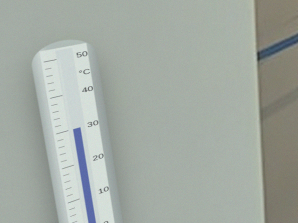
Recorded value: **30** °C
